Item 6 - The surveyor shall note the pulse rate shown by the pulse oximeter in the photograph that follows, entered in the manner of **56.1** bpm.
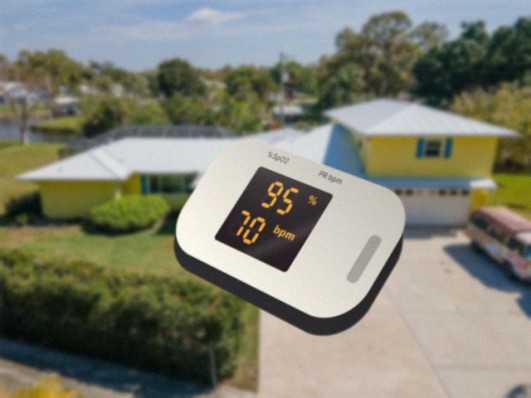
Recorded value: **70** bpm
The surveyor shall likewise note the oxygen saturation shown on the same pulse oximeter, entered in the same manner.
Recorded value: **95** %
